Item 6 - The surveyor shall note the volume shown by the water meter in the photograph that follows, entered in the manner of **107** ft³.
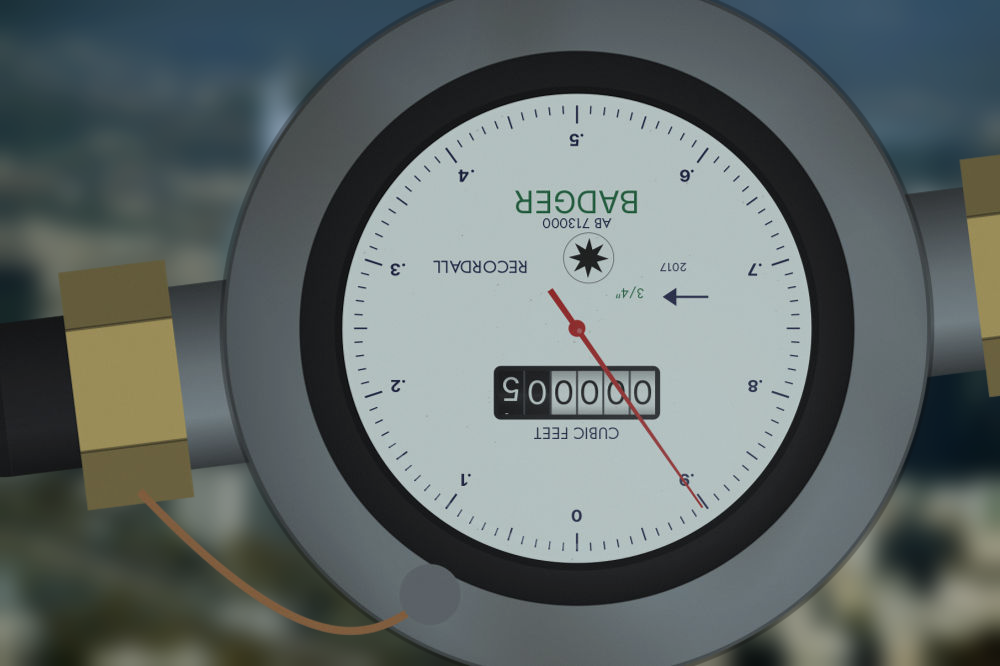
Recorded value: **4.90** ft³
